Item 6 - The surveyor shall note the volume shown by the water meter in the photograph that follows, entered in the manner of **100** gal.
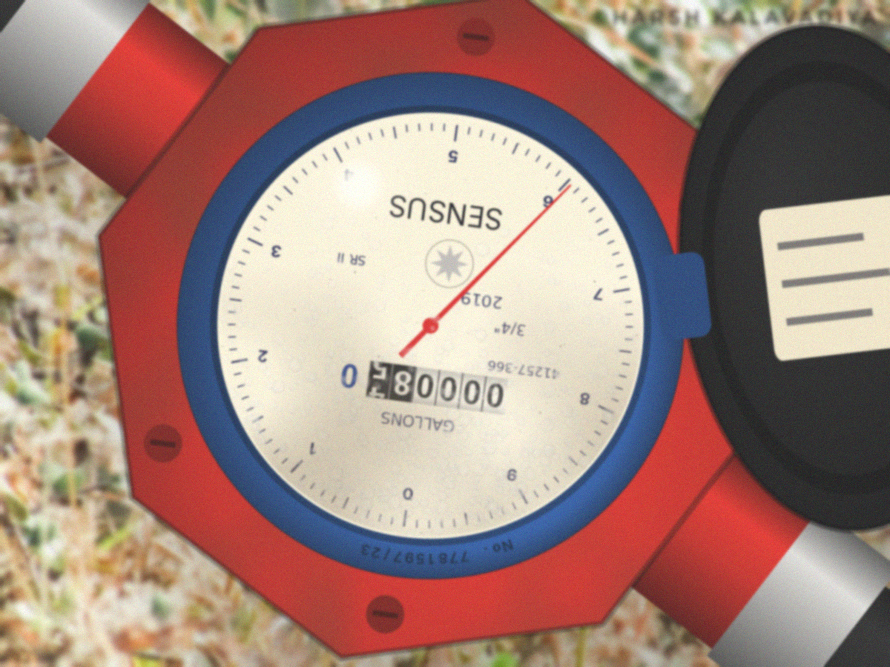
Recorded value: **846.0** gal
